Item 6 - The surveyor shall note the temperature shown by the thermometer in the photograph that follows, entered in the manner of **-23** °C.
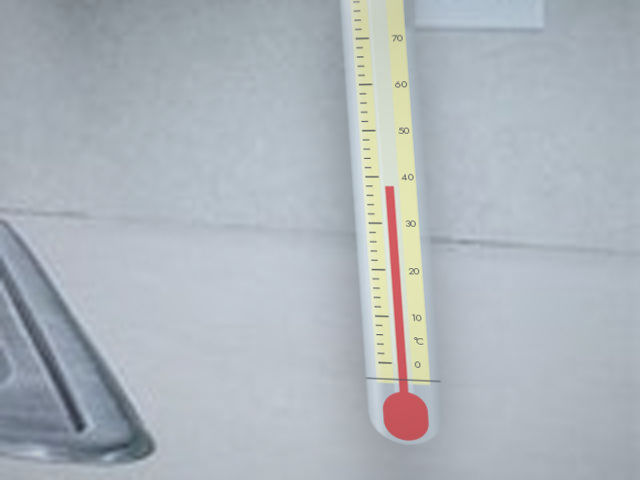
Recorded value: **38** °C
